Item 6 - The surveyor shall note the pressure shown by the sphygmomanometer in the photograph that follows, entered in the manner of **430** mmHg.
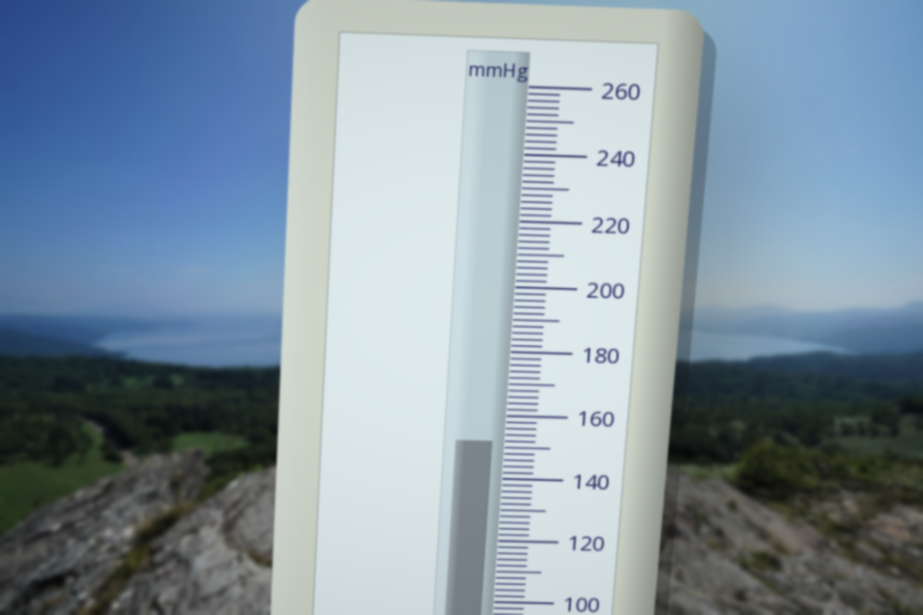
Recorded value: **152** mmHg
